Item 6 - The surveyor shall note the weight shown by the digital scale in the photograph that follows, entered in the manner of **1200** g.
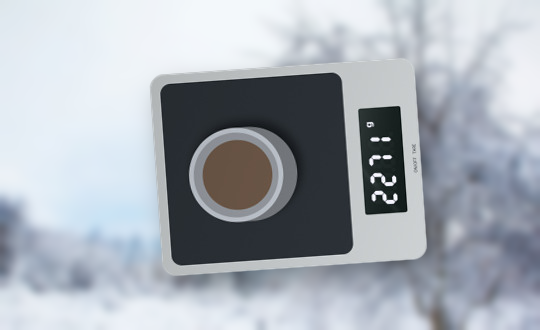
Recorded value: **2271** g
